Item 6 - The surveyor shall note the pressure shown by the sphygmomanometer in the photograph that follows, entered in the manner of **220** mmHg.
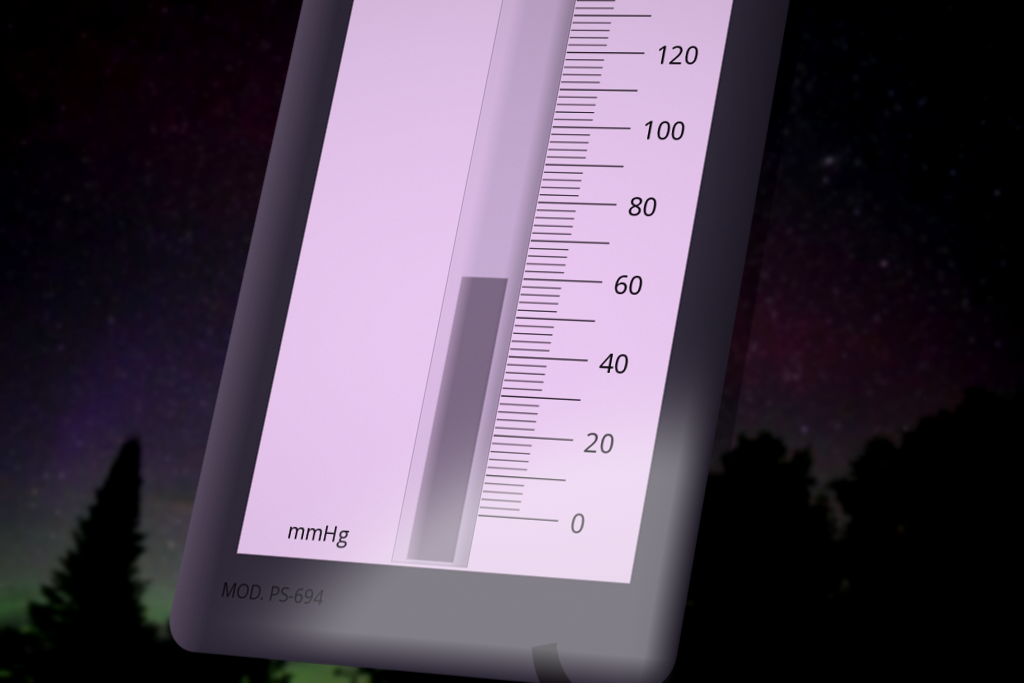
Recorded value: **60** mmHg
